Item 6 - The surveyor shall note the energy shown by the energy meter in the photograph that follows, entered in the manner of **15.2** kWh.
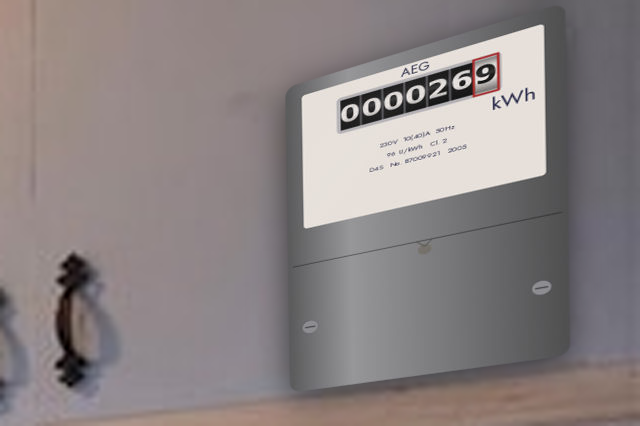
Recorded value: **26.9** kWh
